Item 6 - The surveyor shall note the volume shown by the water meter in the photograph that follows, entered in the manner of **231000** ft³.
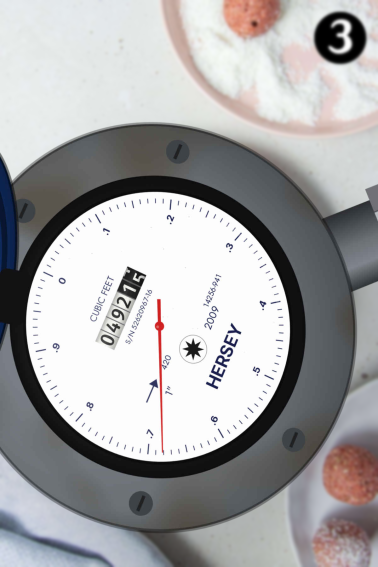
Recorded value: **49214.68** ft³
